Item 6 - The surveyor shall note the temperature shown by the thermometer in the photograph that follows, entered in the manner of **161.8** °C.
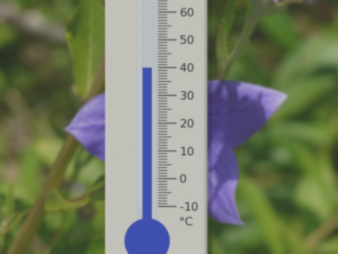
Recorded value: **40** °C
